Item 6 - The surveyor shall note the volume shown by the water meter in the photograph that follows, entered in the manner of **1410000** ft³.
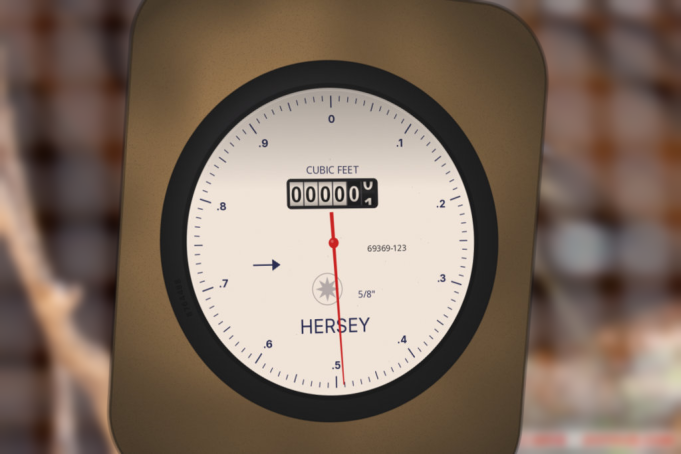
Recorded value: **0.49** ft³
